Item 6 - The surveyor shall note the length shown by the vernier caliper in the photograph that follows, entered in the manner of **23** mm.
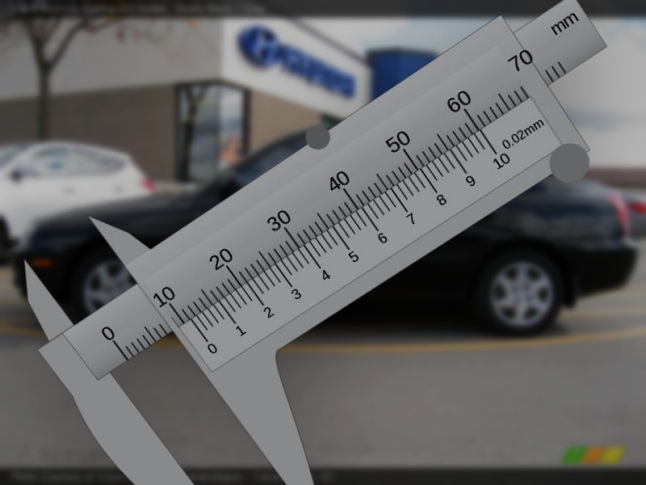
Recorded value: **11.2** mm
